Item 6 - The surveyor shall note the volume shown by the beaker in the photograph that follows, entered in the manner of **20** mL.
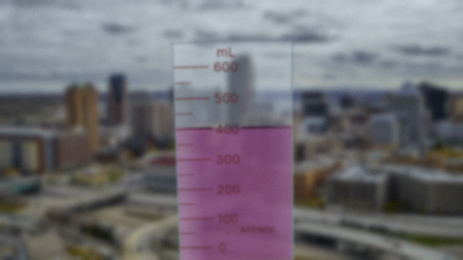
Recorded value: **400** mL
